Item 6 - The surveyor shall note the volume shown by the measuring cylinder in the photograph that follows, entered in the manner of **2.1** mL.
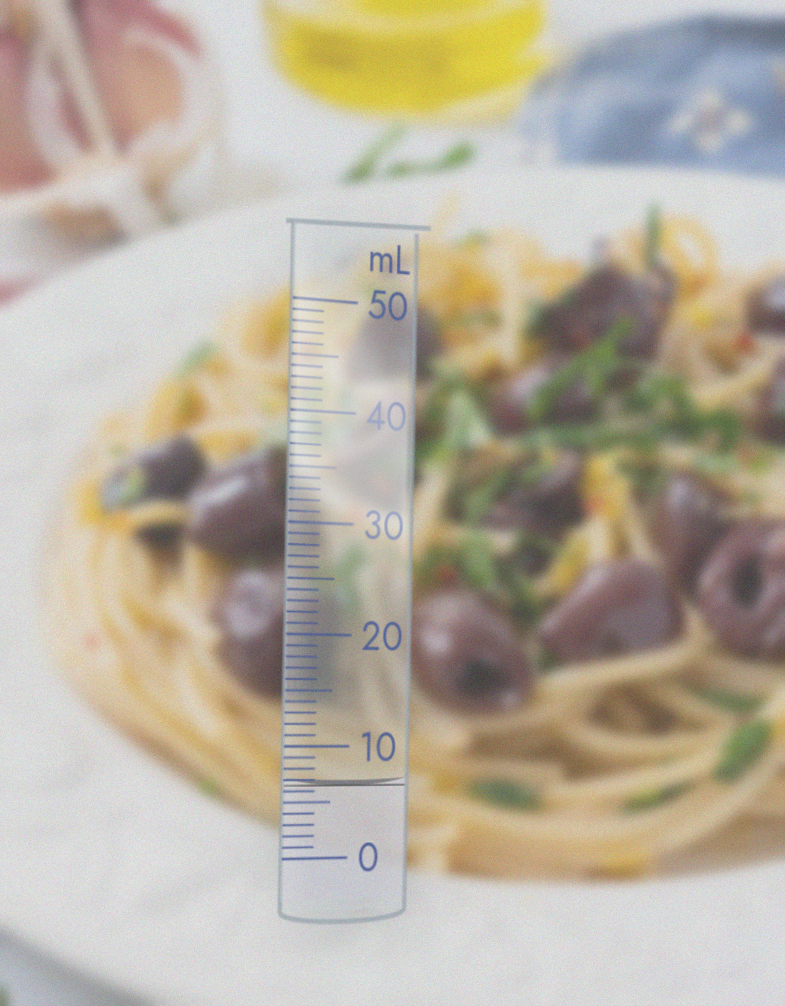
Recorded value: **6.5** mL
